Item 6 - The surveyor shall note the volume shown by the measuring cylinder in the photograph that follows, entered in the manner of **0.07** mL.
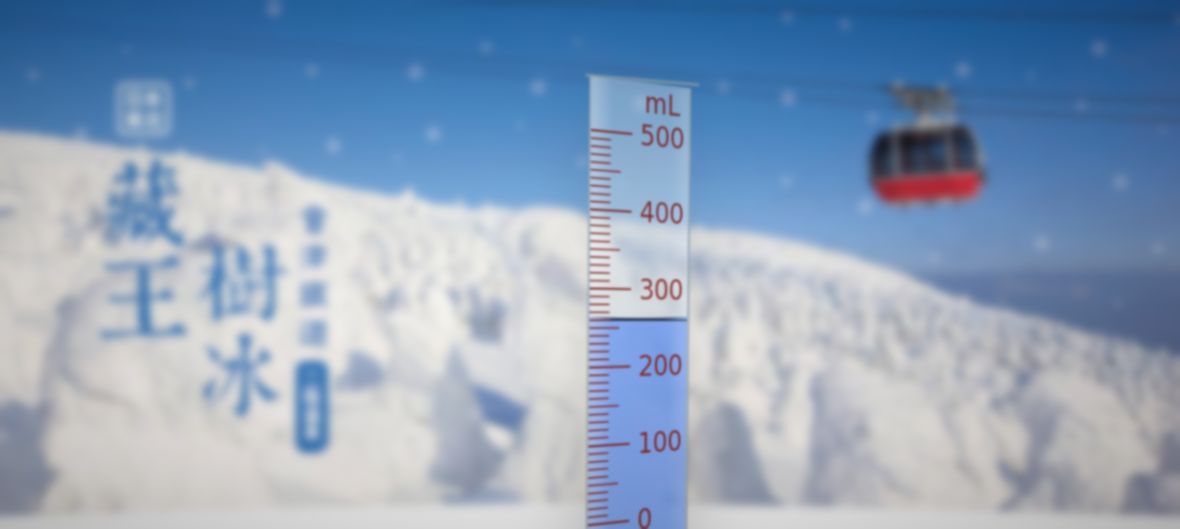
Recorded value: **260** mL
